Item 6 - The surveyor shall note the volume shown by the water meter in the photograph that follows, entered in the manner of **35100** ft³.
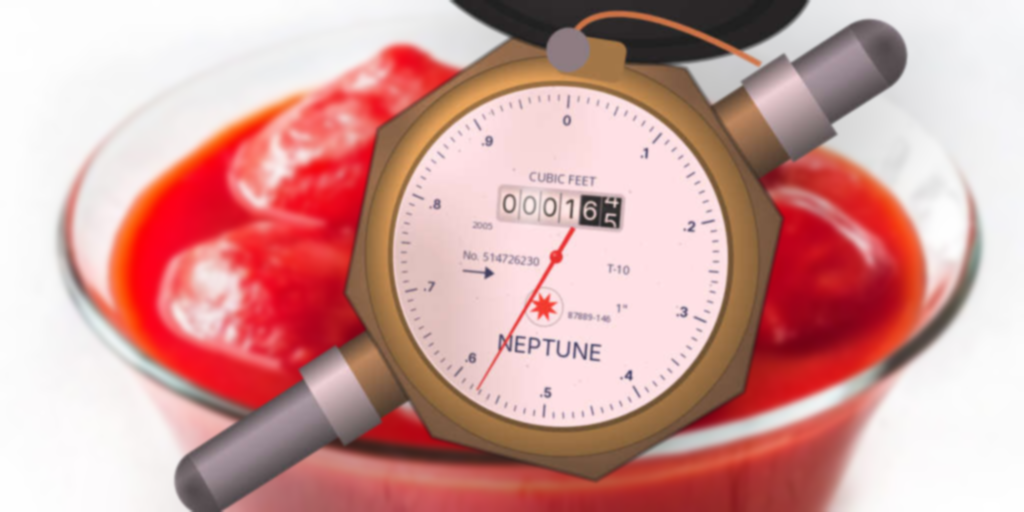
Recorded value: **164.57** ft³
